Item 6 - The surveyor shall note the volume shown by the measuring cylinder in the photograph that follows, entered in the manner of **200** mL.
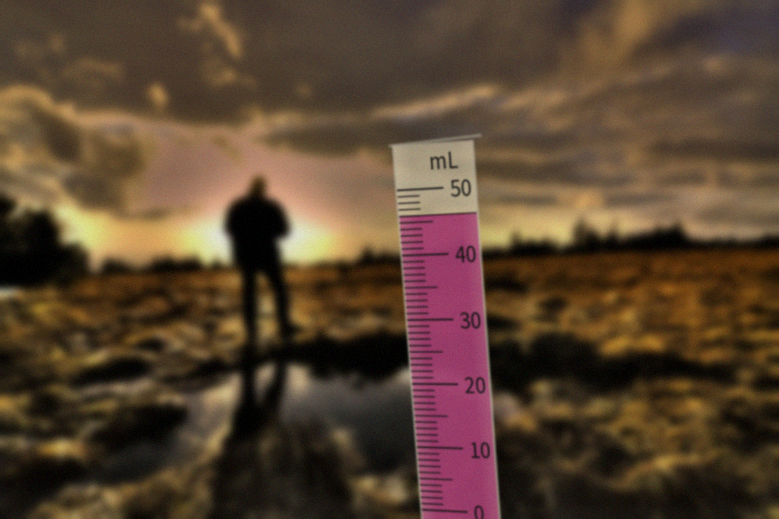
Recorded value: **46** mL
